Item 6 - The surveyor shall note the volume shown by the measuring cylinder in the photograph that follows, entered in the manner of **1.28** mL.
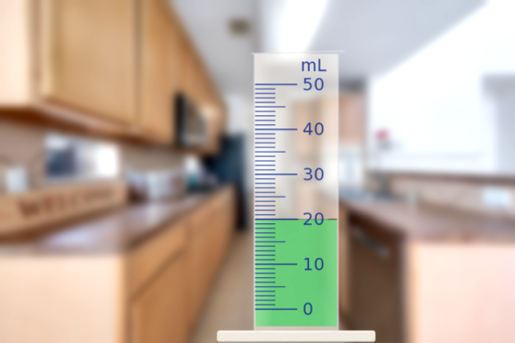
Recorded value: **20** mL
